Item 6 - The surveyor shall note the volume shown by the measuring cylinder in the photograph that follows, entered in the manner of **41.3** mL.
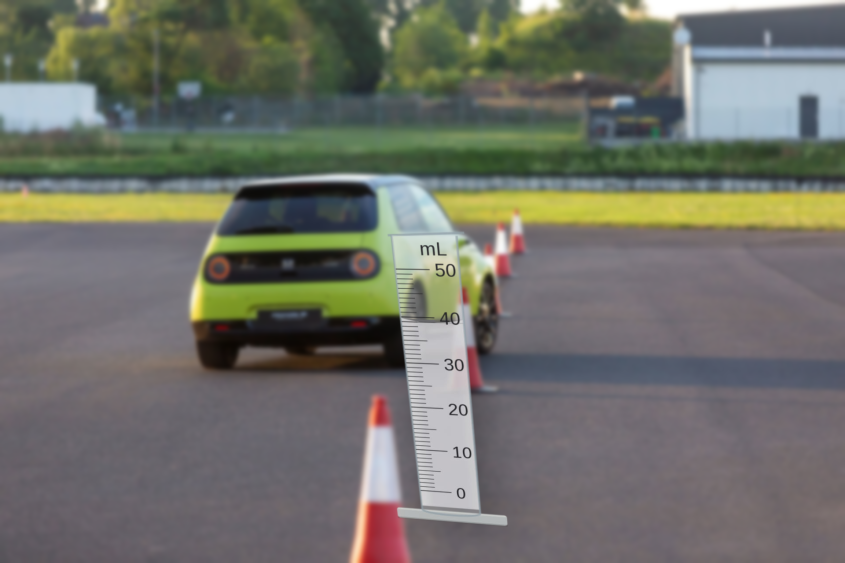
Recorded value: **39** mL
